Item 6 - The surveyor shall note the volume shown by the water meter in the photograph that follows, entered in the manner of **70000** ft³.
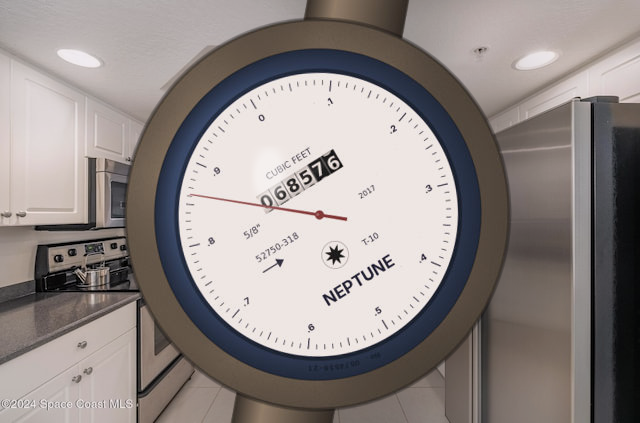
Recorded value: **68575.86** ft³
